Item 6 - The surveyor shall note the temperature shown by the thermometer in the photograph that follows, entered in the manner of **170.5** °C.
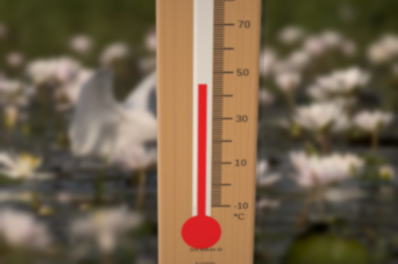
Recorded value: **45** °C
